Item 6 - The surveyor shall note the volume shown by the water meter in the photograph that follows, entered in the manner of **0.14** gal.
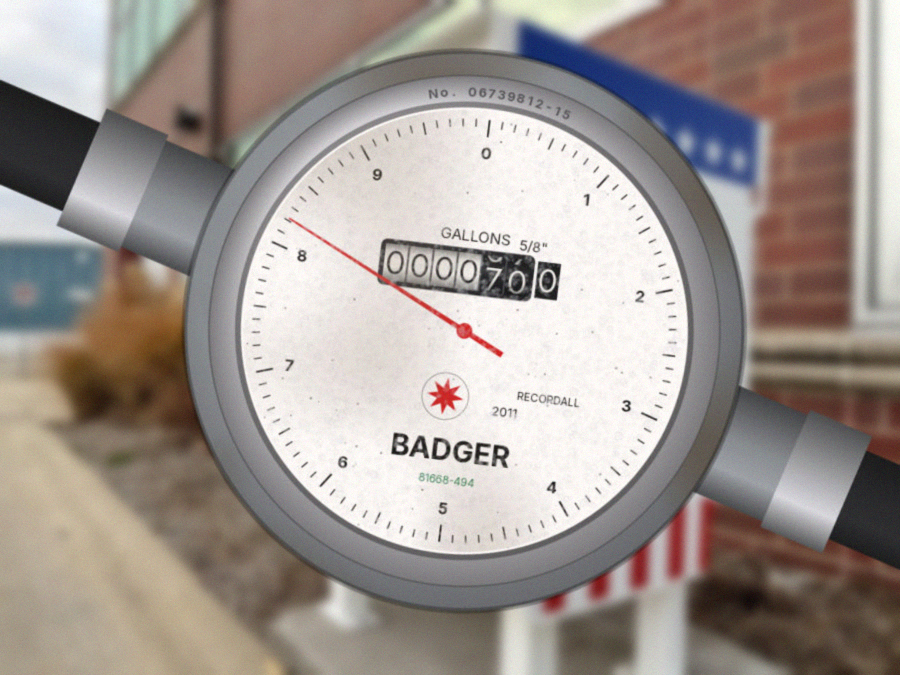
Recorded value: **698.2** gal
